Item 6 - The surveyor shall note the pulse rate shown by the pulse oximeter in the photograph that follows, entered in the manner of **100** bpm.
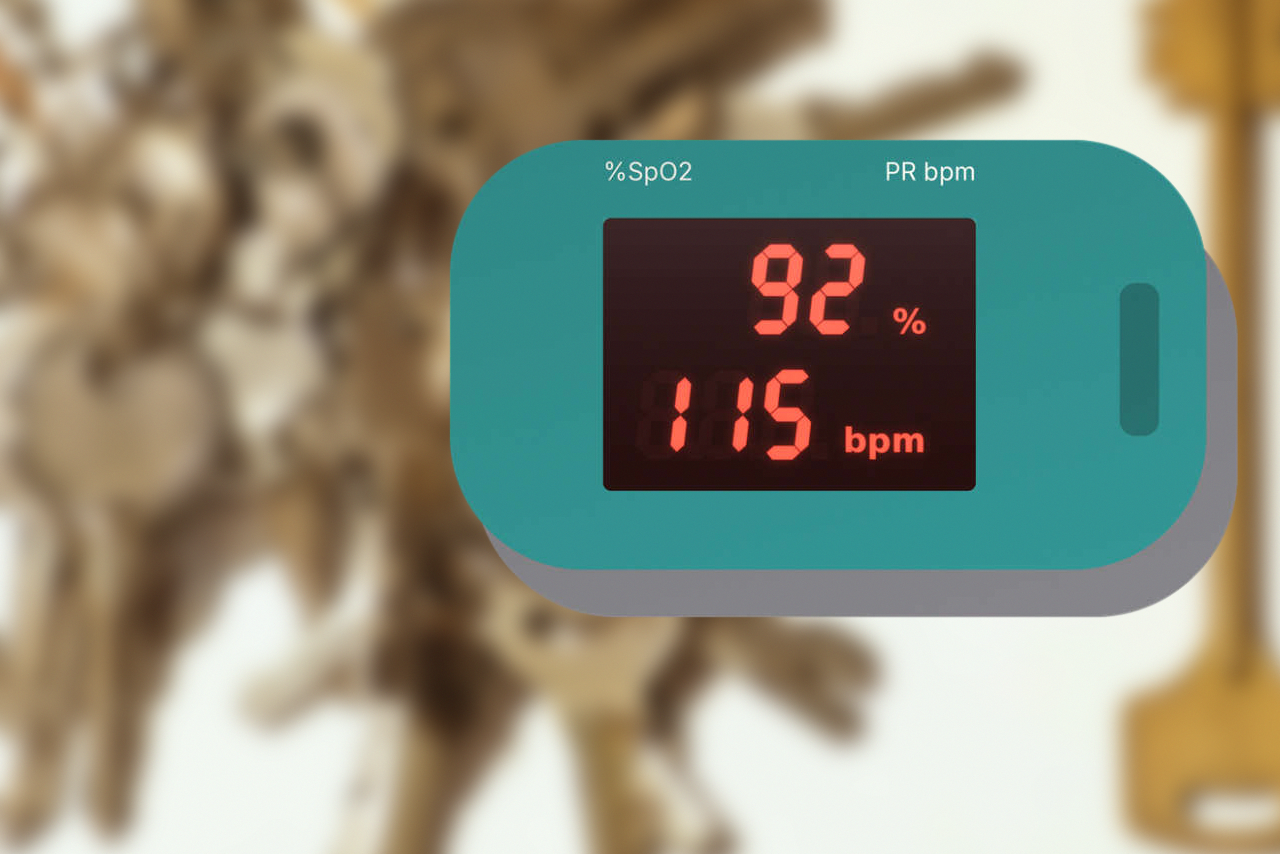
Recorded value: **115** bpm
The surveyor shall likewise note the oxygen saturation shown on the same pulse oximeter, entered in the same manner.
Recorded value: **92** %
